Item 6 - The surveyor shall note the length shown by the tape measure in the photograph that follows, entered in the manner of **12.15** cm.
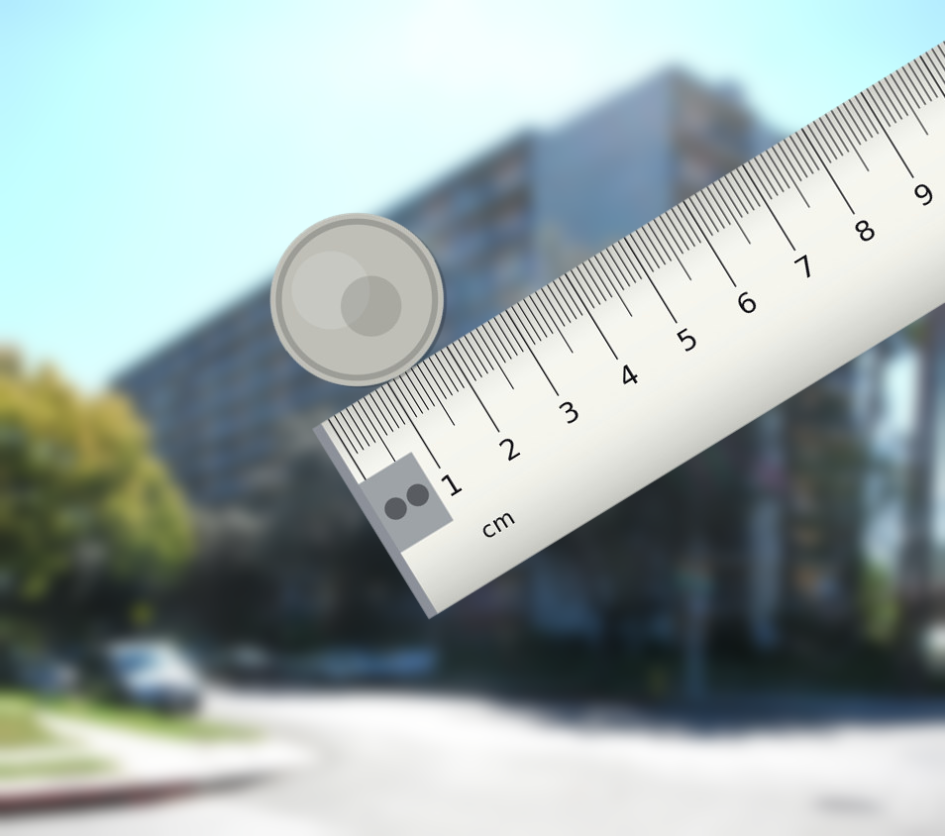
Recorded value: **2.5** cm
